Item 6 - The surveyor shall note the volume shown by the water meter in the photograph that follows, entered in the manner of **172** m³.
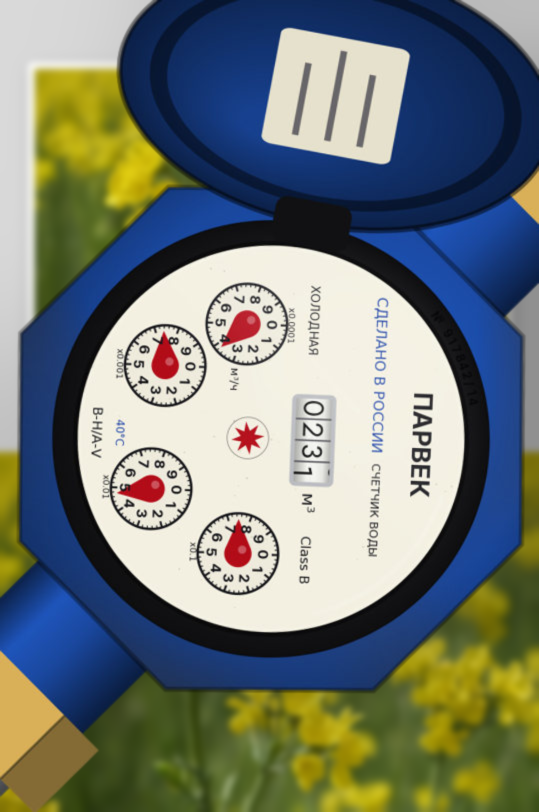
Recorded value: **230.7473** m³
